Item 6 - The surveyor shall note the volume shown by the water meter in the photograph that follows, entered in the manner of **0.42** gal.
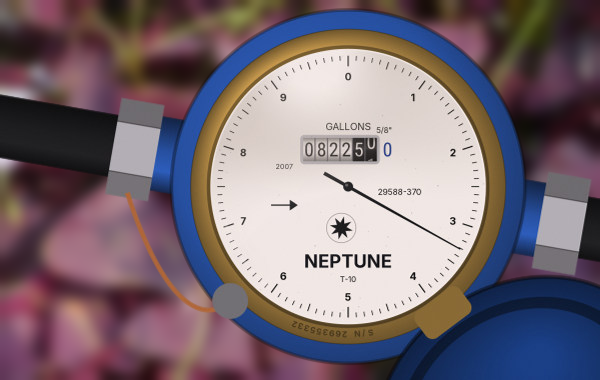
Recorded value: **822503.3** gal
